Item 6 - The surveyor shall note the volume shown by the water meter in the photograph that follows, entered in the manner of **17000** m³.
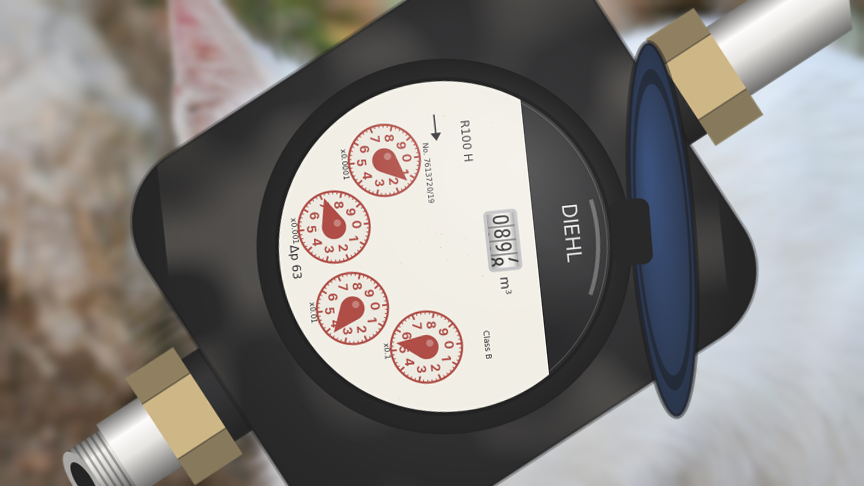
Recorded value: **897.5371** m³
